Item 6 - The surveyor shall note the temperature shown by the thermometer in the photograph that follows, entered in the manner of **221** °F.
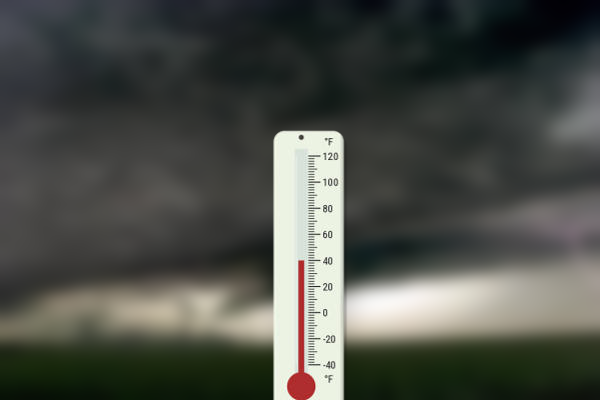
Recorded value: **40** °F
